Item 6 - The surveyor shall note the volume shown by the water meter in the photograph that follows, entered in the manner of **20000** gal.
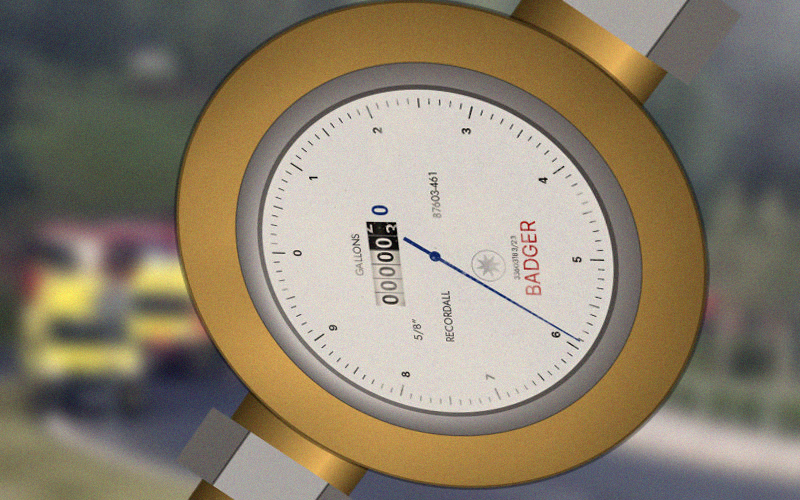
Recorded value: **25.9** gal
